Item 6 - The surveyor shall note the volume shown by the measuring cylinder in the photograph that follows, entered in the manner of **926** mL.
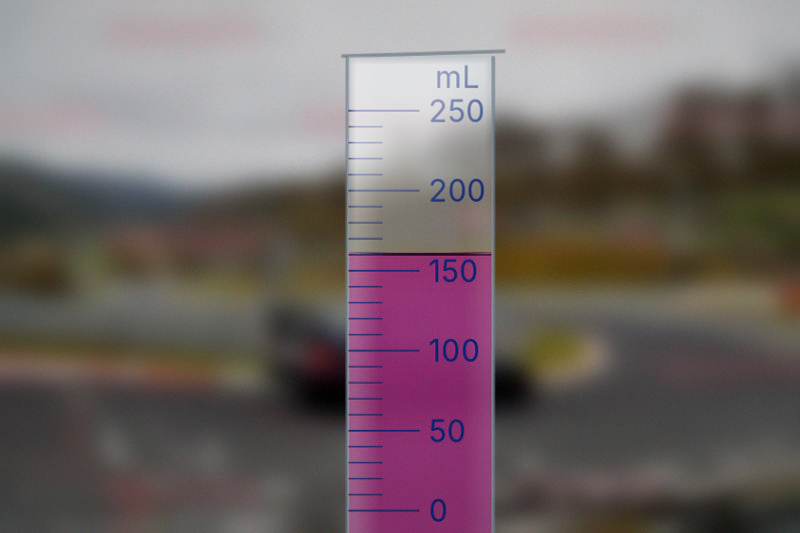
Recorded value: **160** mL
